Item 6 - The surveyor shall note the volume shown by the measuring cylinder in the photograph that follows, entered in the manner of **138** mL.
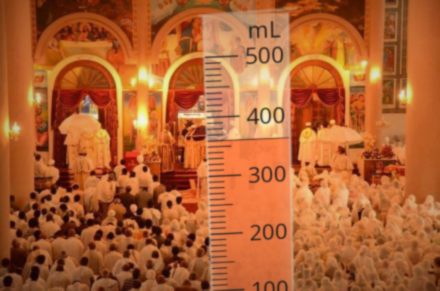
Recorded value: **360** mL
